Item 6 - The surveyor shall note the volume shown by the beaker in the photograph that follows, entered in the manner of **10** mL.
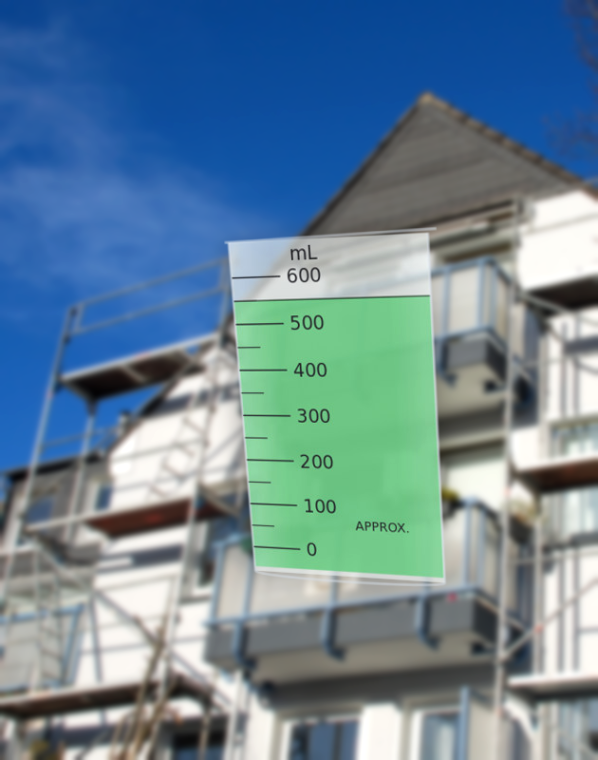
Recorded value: **550** mL
